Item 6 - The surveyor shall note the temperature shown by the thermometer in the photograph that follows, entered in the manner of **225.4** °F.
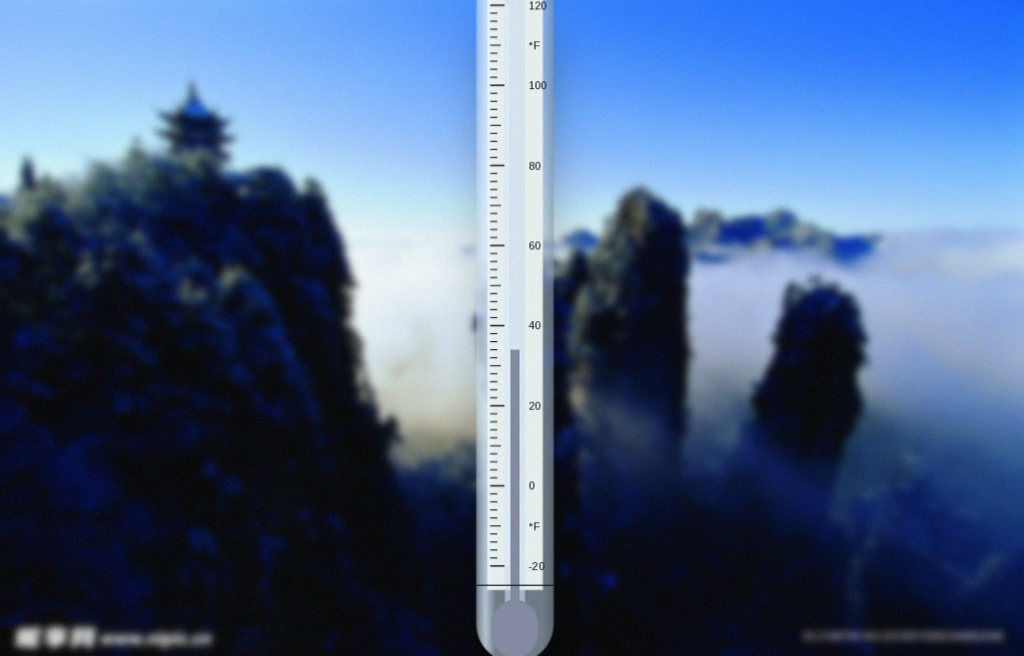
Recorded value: **34** °F
